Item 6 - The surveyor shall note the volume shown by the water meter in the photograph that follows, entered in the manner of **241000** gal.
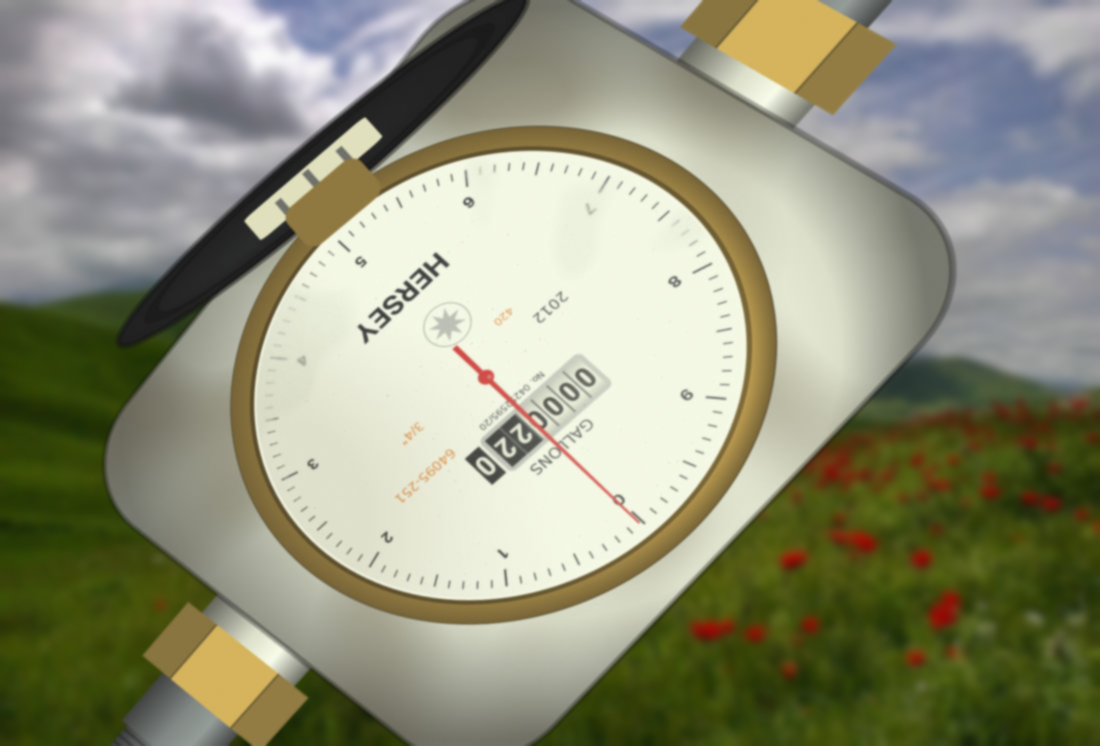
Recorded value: **220.0** gal
